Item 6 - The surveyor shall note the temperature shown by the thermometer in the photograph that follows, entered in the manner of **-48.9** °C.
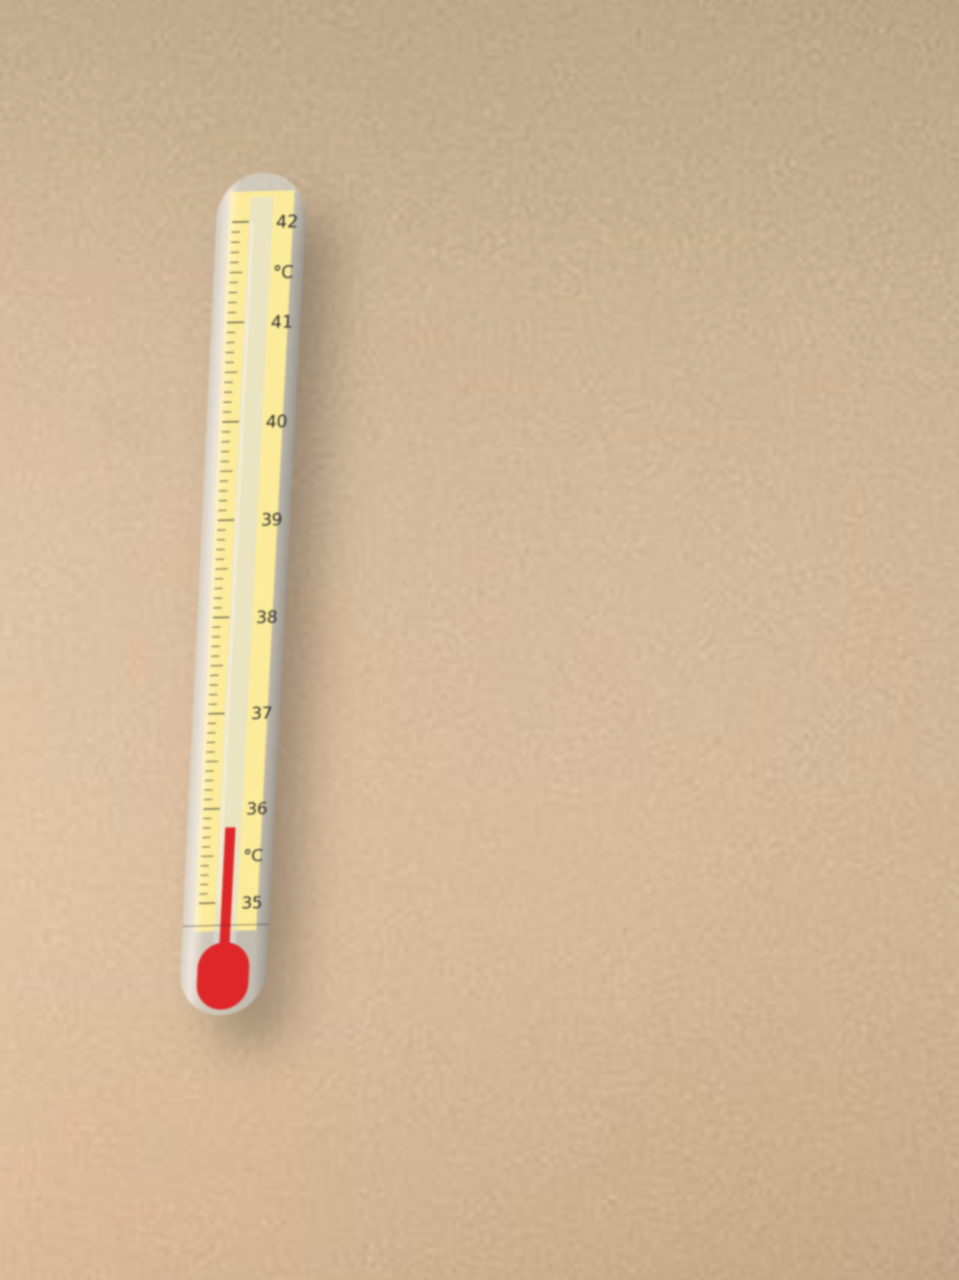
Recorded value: **35.8** °C
